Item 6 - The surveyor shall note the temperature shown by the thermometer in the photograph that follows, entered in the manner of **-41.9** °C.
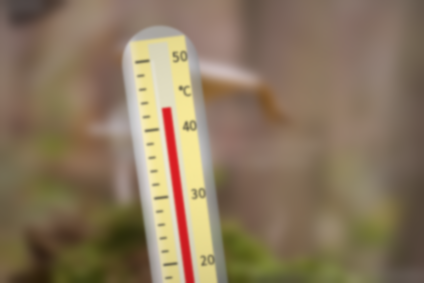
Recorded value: **43** °C
